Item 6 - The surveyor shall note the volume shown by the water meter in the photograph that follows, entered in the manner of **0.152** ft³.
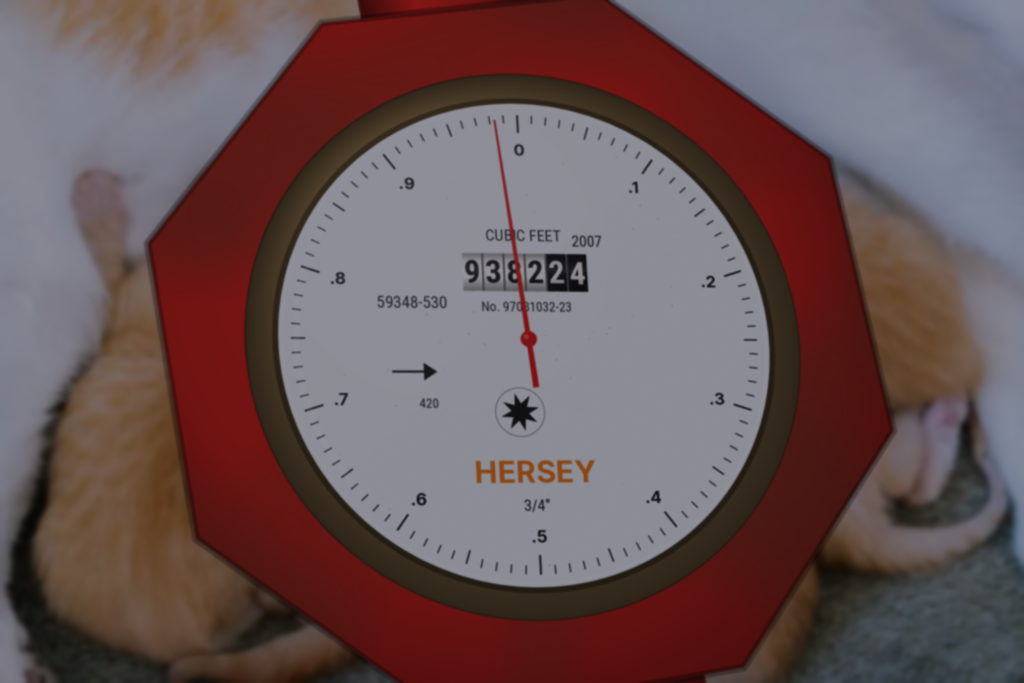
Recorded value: **938223.98** ft³
